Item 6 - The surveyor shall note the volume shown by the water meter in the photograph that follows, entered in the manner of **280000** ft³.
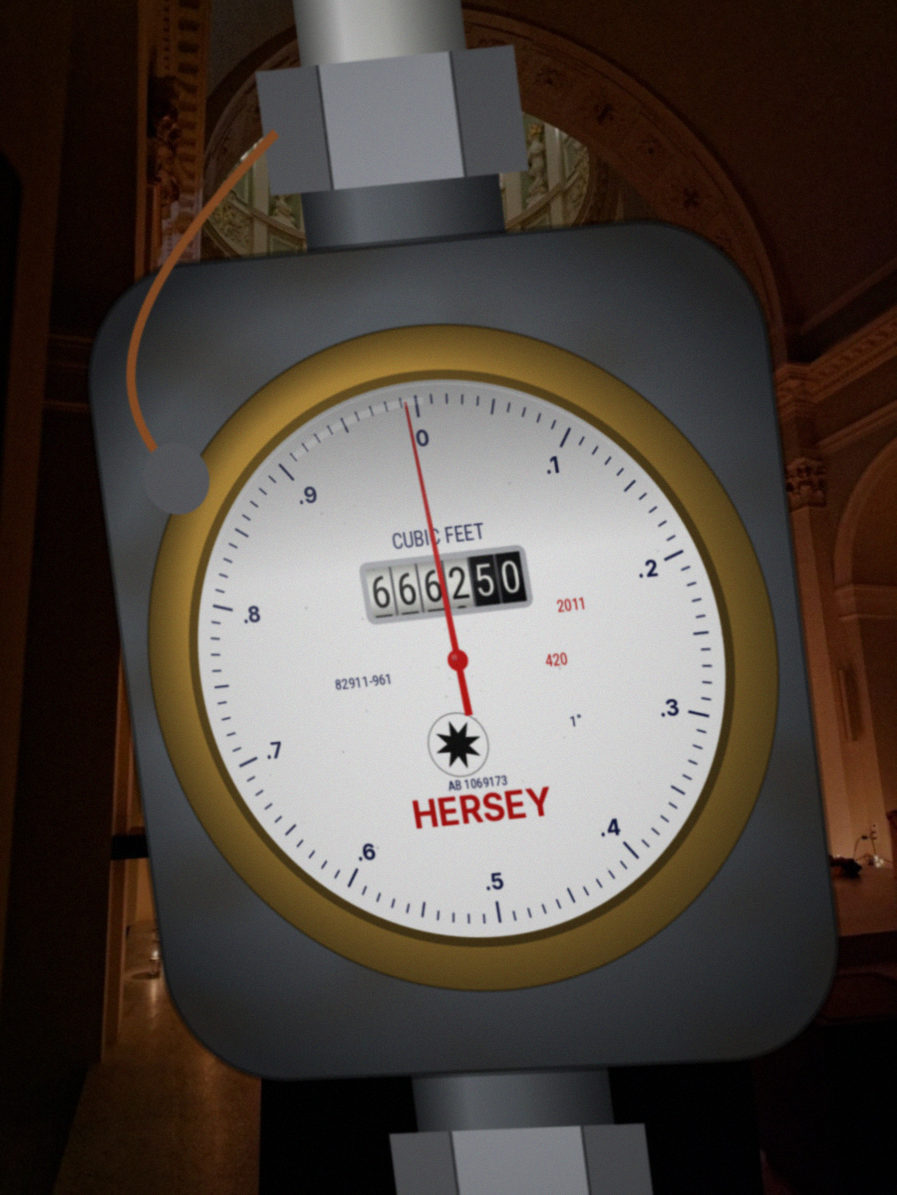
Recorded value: **666249.99** ft³
